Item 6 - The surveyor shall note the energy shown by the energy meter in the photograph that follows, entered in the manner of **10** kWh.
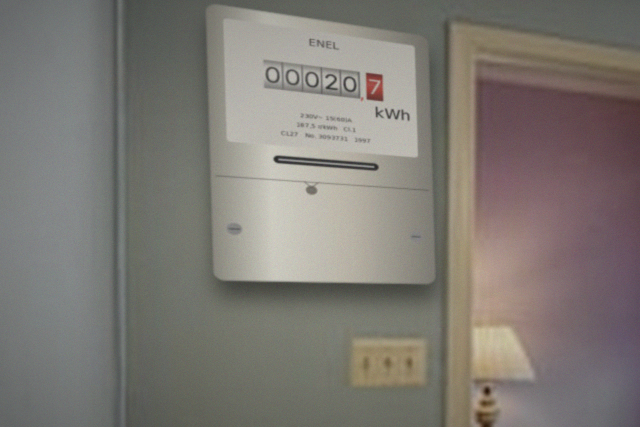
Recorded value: **20.7** kWh
